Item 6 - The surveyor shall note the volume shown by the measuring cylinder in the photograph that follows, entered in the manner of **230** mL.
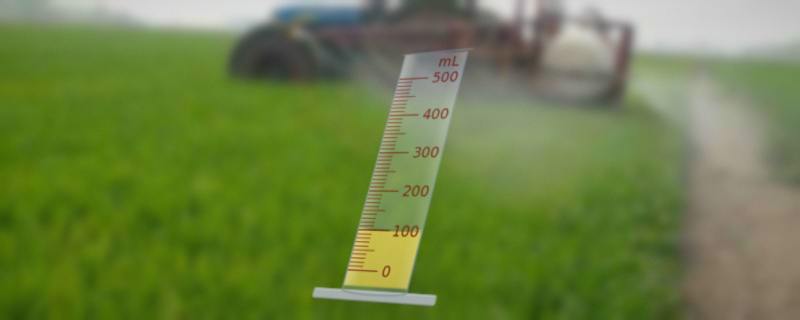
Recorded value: **100** mL
